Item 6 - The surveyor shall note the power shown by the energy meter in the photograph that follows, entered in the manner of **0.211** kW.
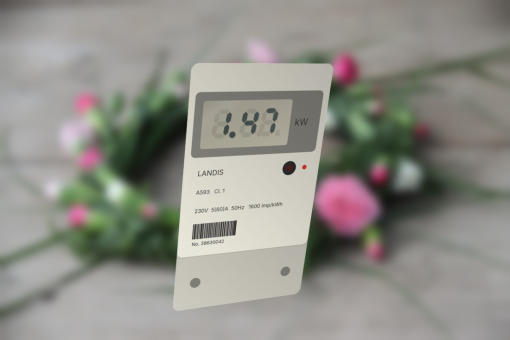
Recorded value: **1.47** kW
